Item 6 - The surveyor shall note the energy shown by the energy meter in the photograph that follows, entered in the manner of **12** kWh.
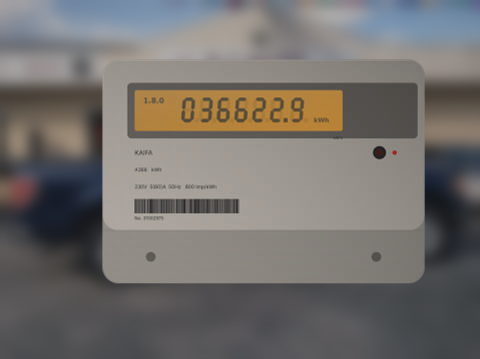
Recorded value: **36622.9** kWh
